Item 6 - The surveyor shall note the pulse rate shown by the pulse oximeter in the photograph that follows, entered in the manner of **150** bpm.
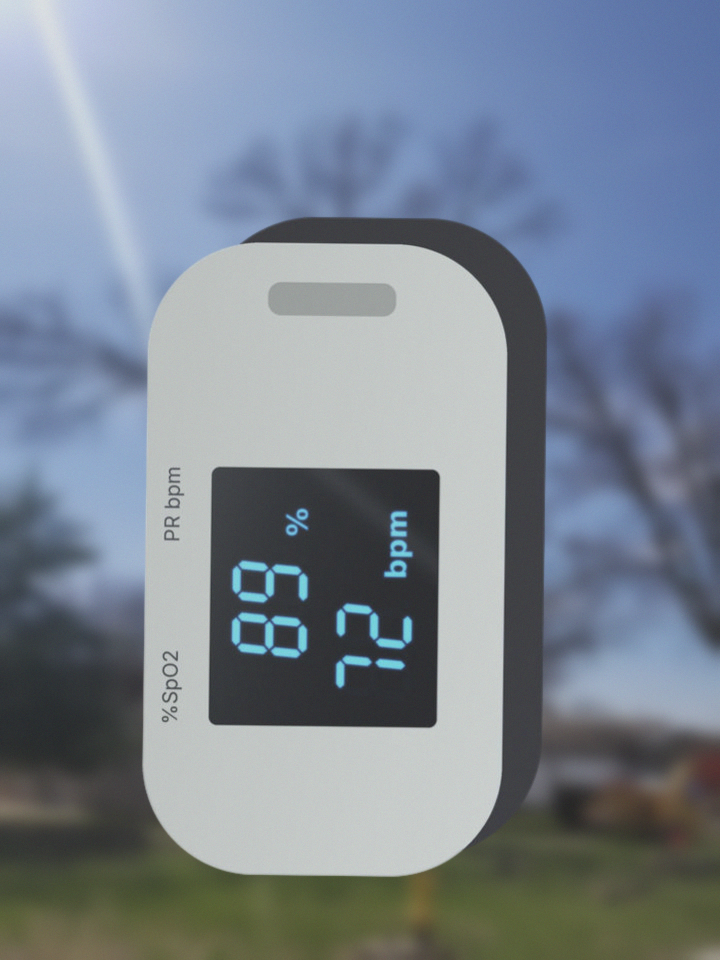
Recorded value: **72** bpm
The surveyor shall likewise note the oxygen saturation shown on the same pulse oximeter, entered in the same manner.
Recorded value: **89** %
